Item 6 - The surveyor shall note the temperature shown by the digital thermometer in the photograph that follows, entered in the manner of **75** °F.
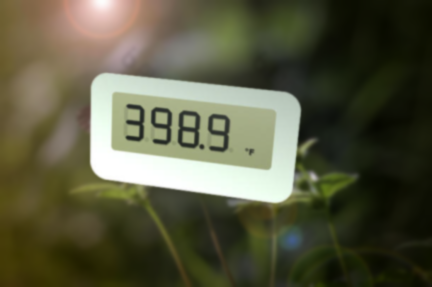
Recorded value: **398.9** °F
